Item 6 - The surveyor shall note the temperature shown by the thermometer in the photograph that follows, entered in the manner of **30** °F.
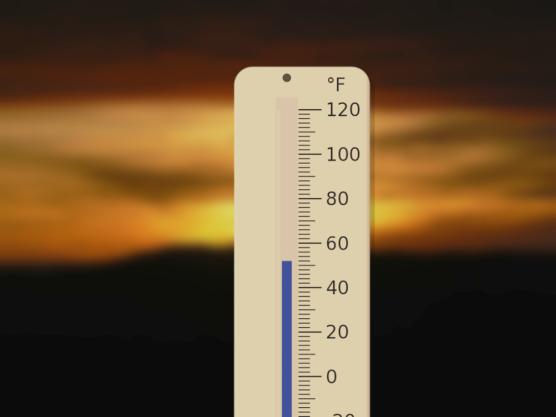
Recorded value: **52** °F
